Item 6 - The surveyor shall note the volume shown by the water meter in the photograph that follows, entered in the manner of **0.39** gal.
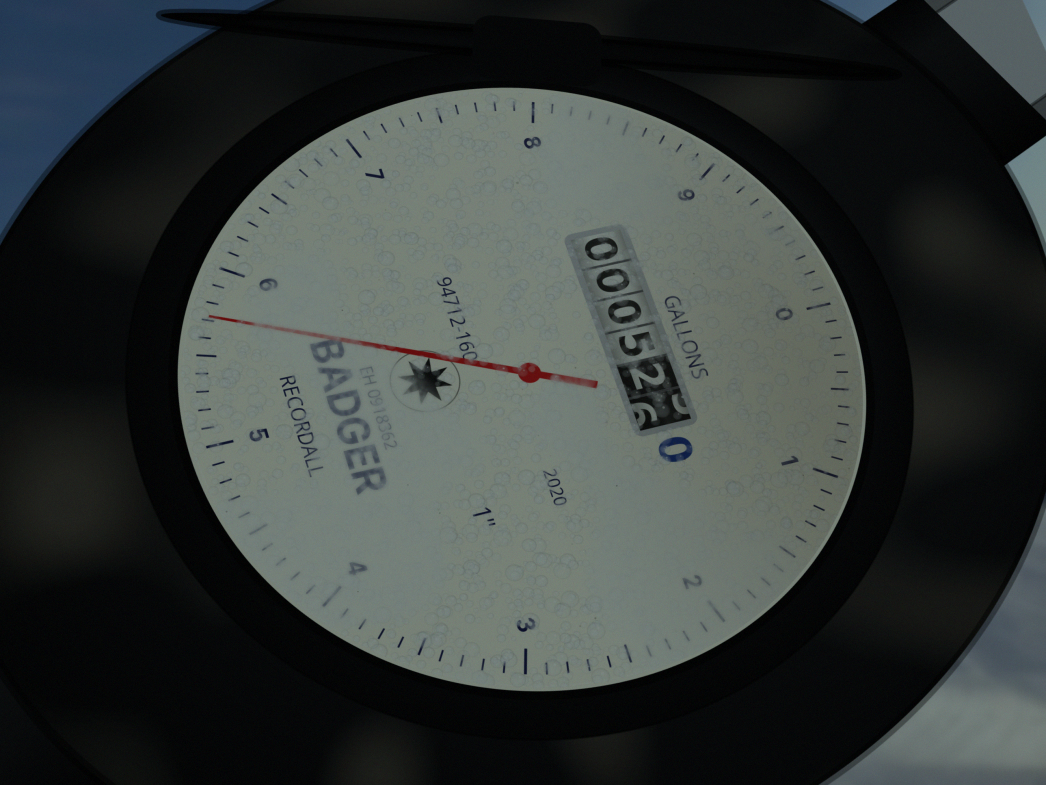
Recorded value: **5255.7** gal
